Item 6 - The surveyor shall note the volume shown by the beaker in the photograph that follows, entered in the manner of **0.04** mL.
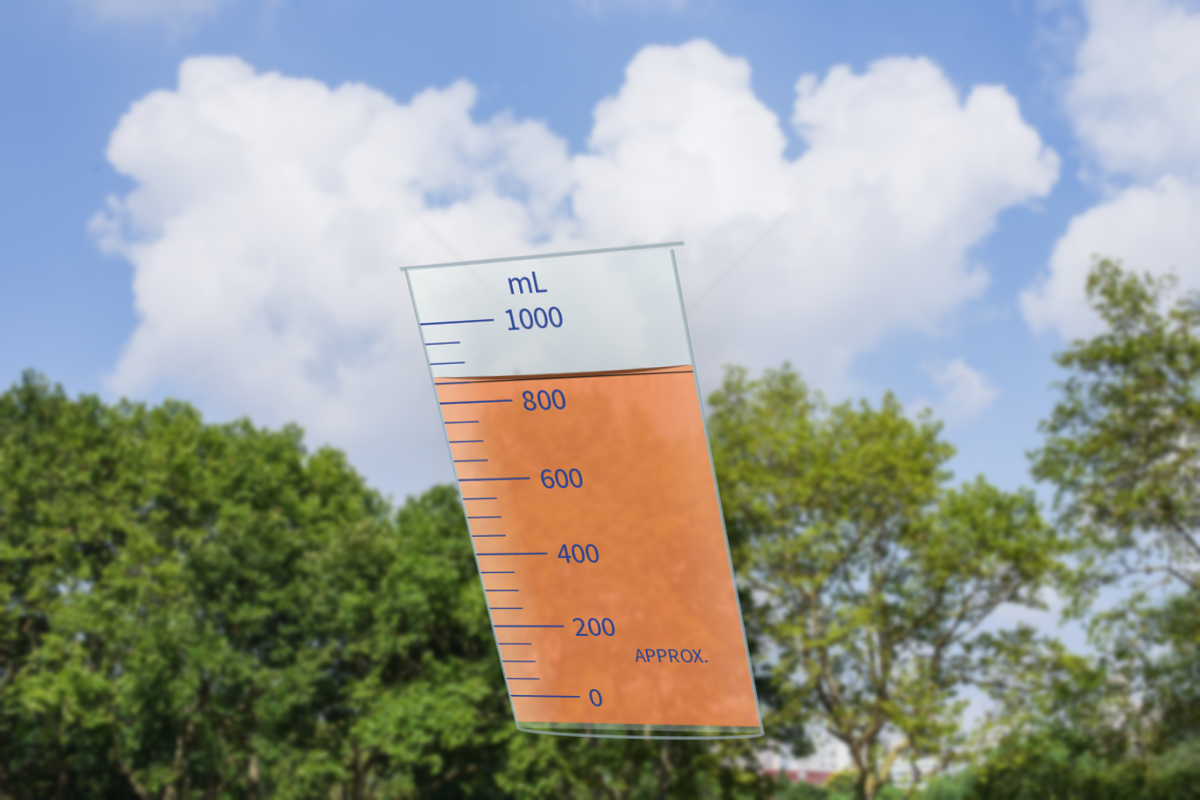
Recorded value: **850** mL
